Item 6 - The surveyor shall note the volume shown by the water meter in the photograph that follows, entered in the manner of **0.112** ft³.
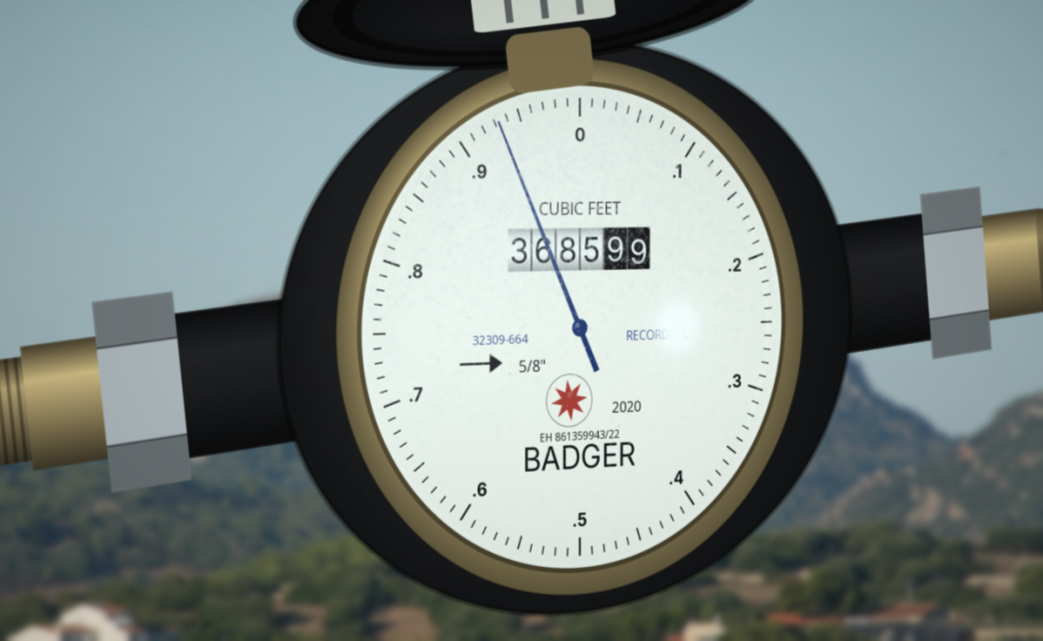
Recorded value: **368598.93** ft³
